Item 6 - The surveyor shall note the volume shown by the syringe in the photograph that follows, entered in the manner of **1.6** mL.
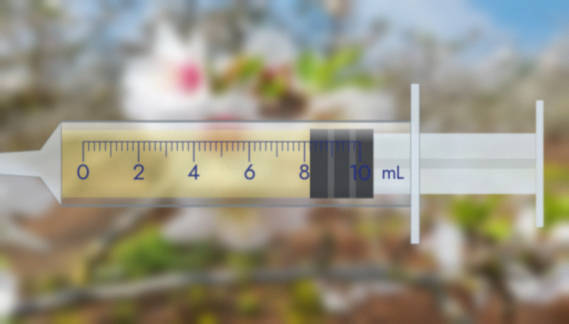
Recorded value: **8.2** mL
